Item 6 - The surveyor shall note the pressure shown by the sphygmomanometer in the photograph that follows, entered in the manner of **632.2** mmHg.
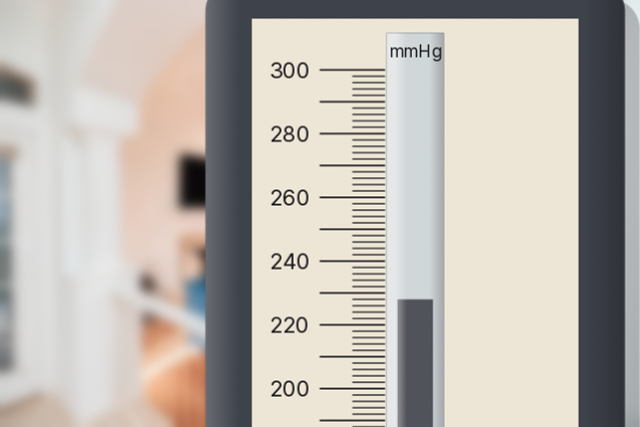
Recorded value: **228** mmHg
